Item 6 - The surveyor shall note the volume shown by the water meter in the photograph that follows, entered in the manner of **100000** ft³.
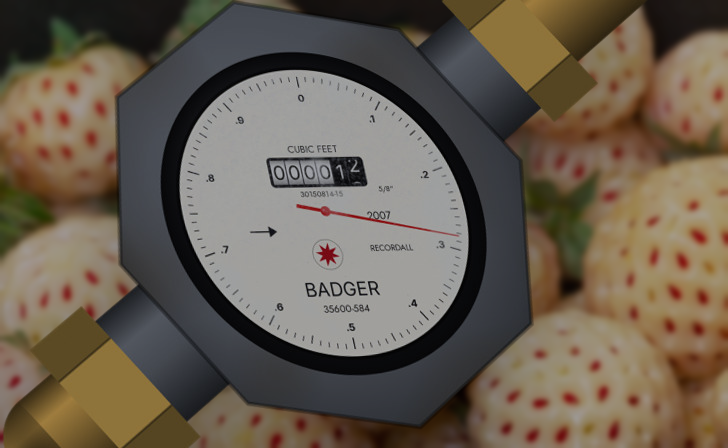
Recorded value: **12.28** ft³
